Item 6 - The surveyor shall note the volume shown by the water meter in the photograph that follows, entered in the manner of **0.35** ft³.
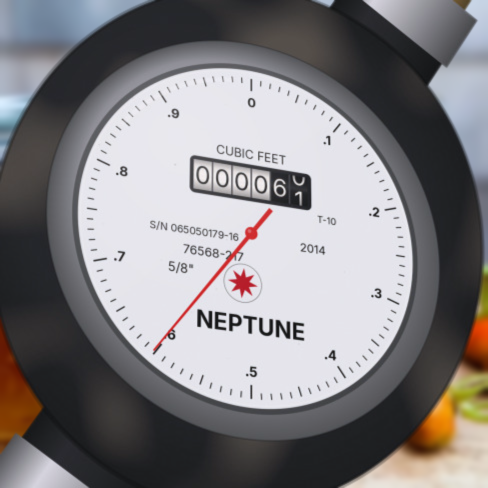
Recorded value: **60.60** ft³
